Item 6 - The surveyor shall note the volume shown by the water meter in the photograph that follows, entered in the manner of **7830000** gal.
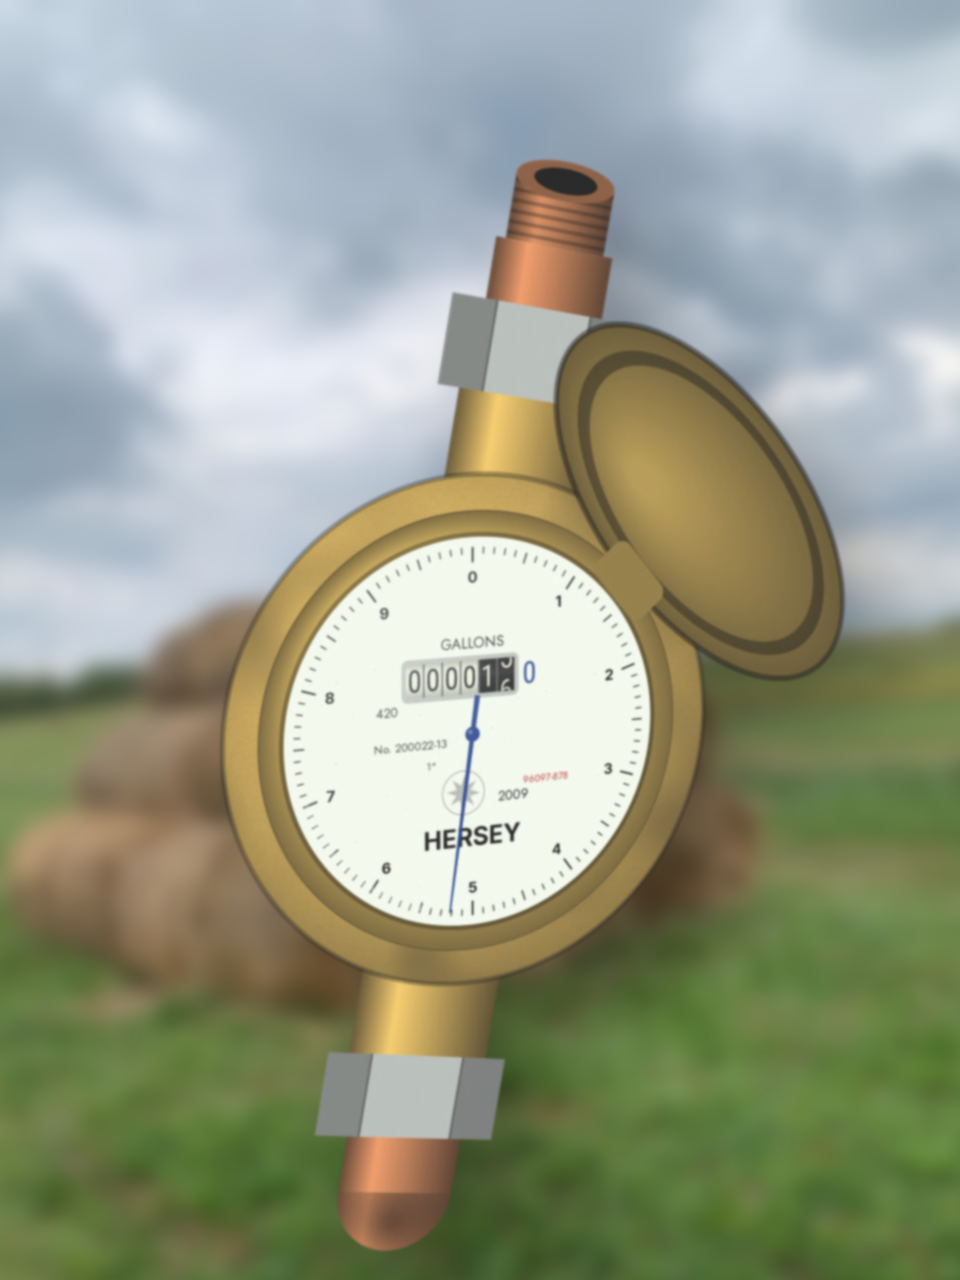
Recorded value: **155.2** gal
